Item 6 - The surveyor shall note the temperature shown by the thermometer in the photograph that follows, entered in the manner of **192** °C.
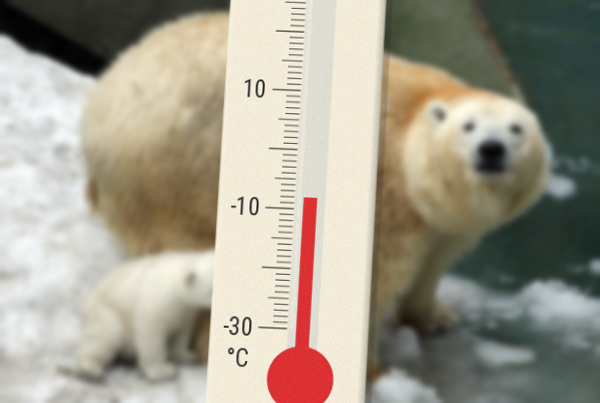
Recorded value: **-8** °C
